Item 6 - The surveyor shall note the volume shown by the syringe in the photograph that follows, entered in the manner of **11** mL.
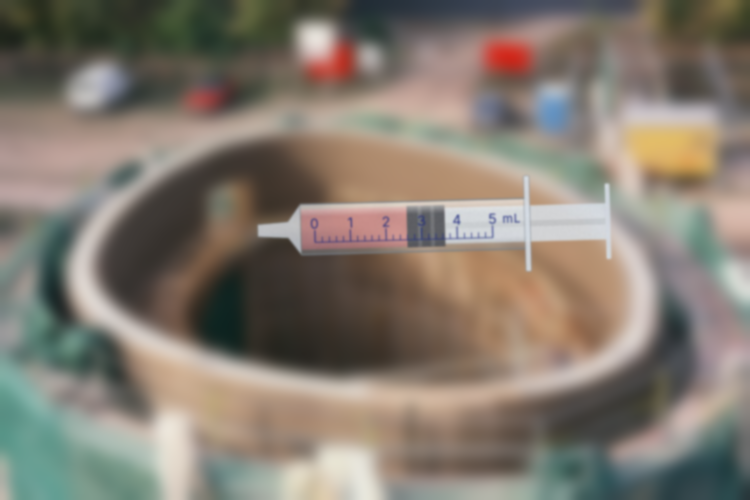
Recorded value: **2.6** mL
